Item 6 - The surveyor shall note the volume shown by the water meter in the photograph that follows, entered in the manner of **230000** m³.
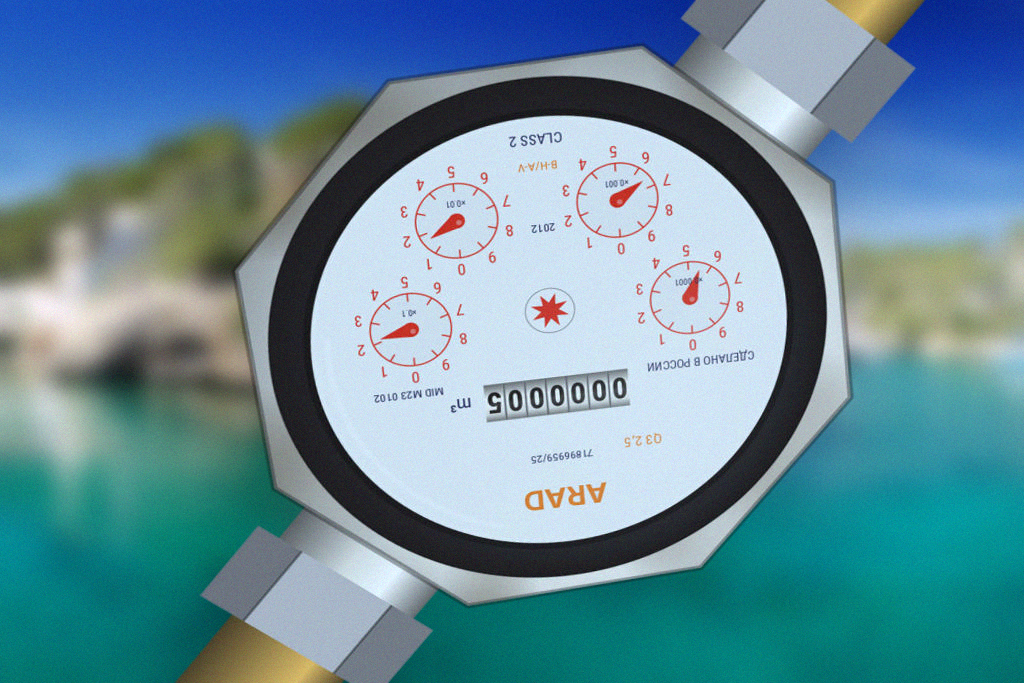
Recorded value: **5.2165** m³
